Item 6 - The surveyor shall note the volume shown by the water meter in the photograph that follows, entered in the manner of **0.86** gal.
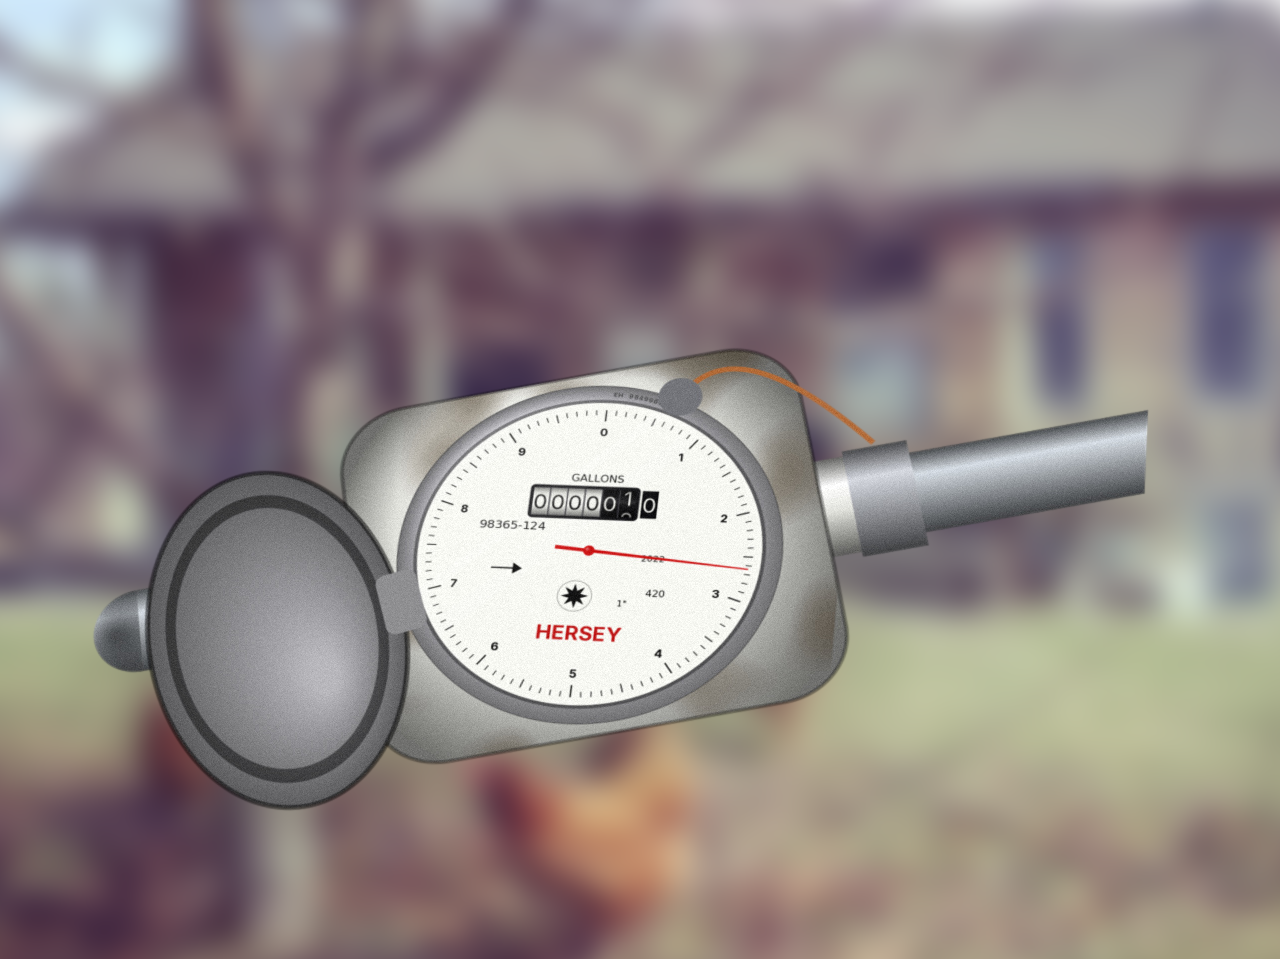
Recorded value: **12.6** gal
